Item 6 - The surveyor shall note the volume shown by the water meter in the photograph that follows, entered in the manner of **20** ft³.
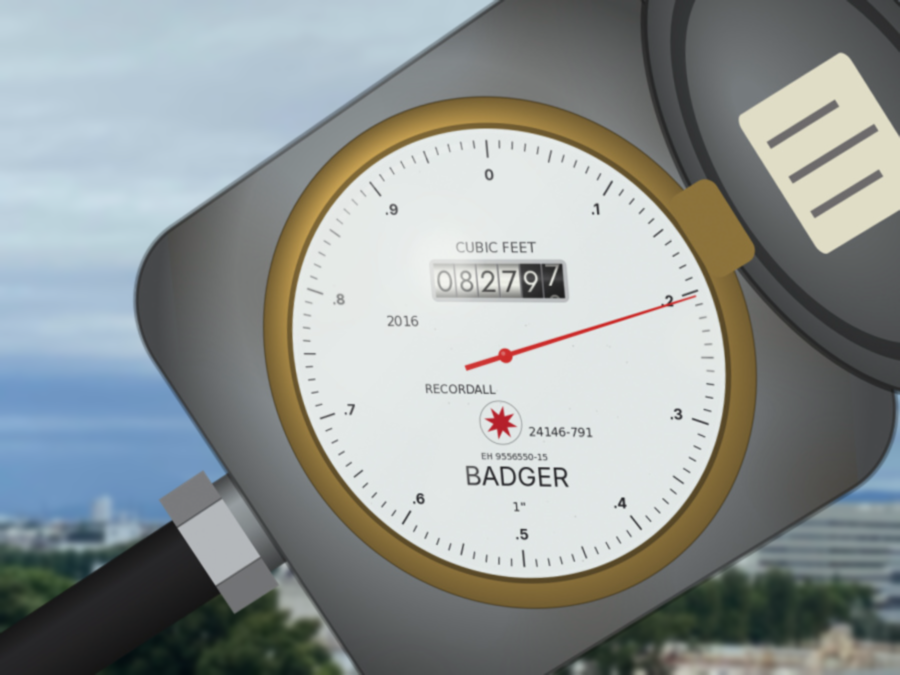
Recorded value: **82797.20** ft³
